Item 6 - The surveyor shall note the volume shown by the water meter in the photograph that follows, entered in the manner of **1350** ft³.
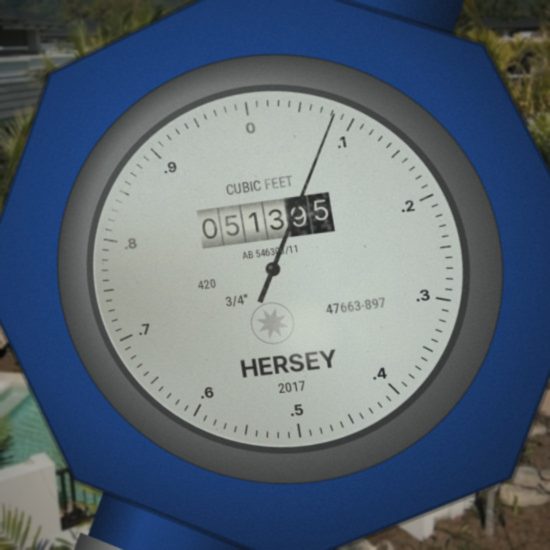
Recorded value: **51395.08** ft³
